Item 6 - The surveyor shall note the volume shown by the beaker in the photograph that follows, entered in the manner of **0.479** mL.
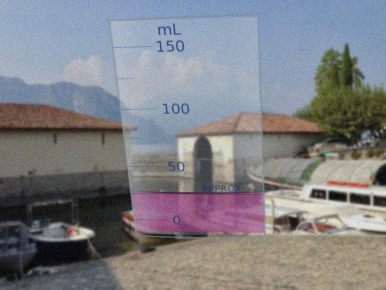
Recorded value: **25** mL
